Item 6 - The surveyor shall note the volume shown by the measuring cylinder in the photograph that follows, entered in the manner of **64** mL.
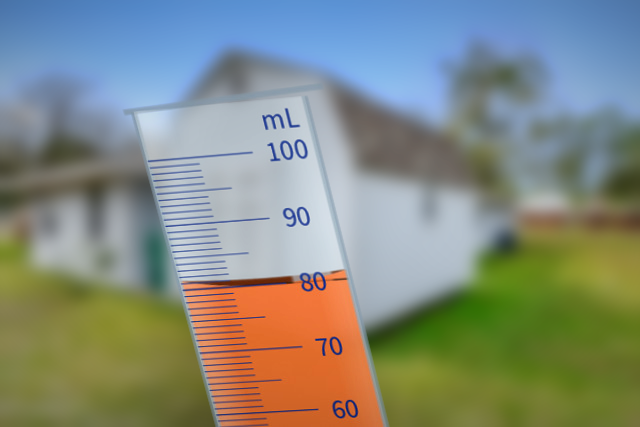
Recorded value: **80** mL
